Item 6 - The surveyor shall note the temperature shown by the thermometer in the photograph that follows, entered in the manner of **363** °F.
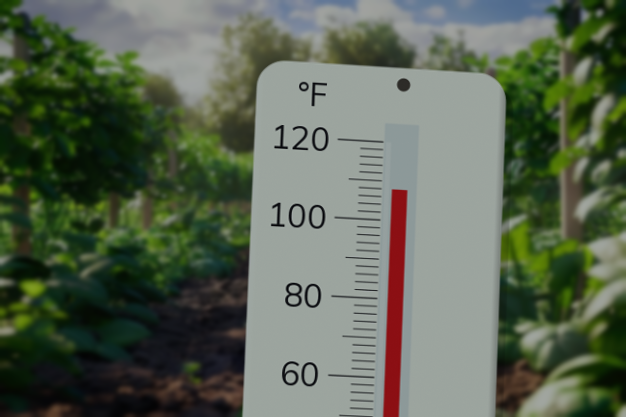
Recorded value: **108** °F
